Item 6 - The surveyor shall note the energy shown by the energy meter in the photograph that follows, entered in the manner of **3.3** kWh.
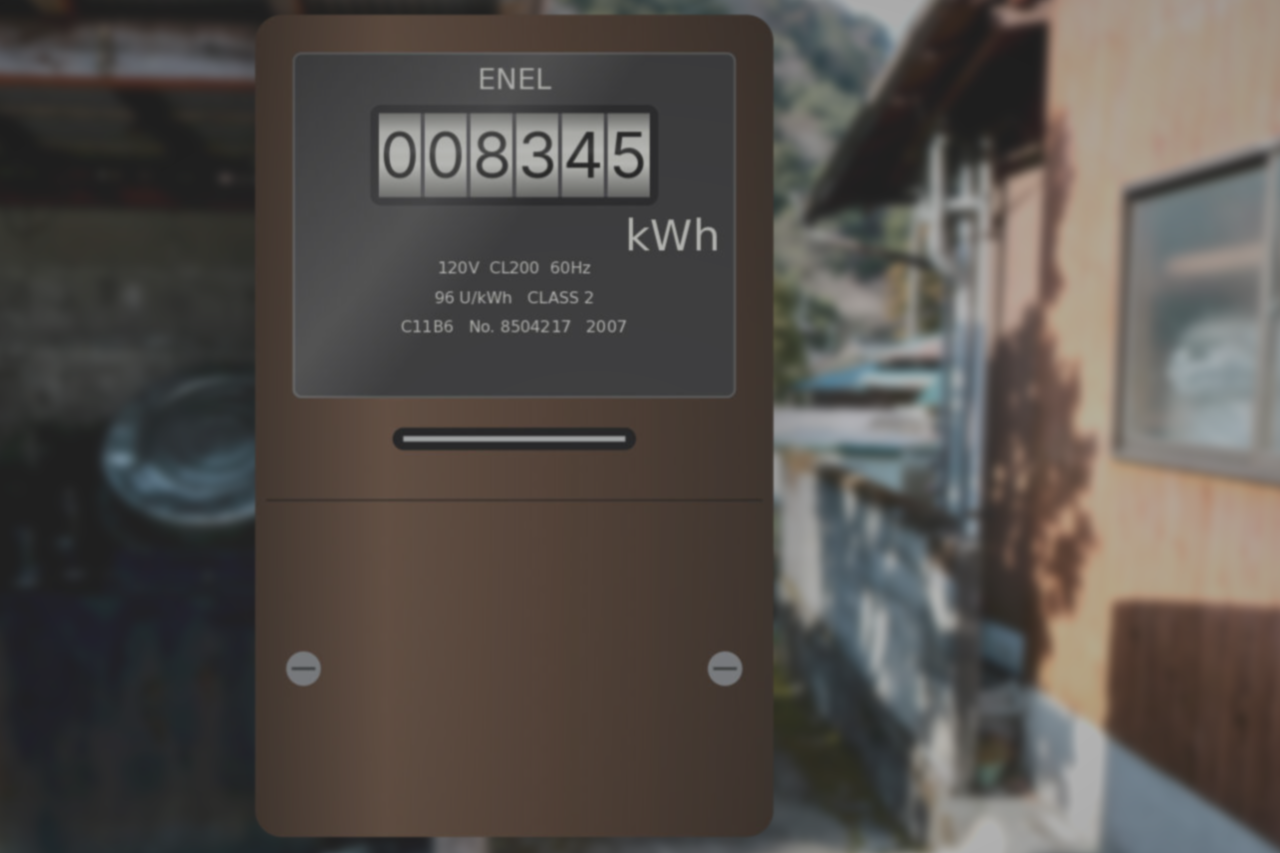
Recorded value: **8345** kWh
